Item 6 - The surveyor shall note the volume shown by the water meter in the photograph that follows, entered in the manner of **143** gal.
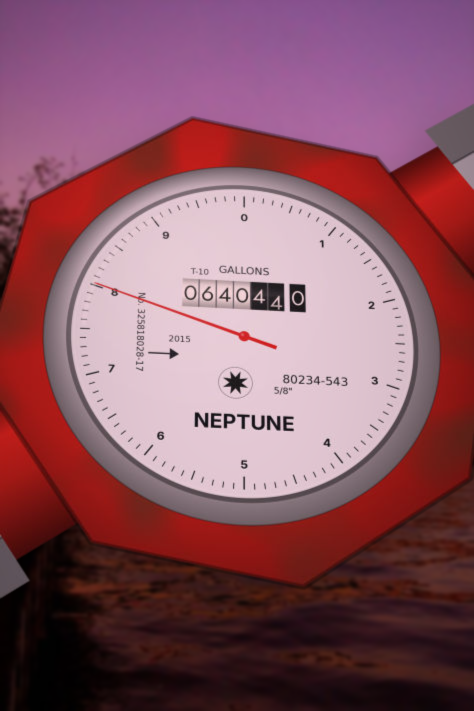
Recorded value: **640438.0** gal
